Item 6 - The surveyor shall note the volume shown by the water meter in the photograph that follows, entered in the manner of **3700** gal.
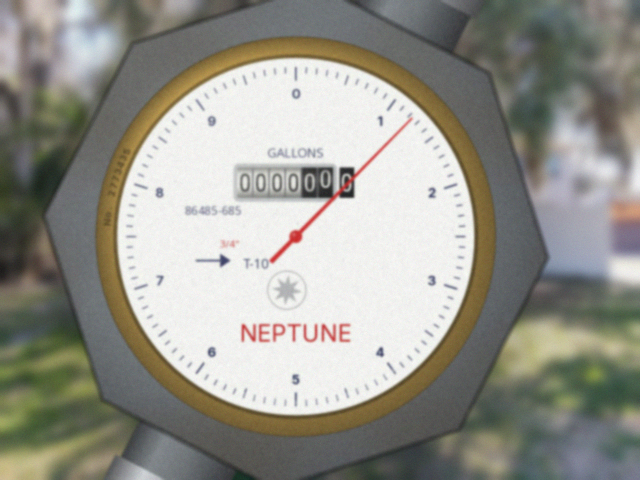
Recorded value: **1.2** gal
